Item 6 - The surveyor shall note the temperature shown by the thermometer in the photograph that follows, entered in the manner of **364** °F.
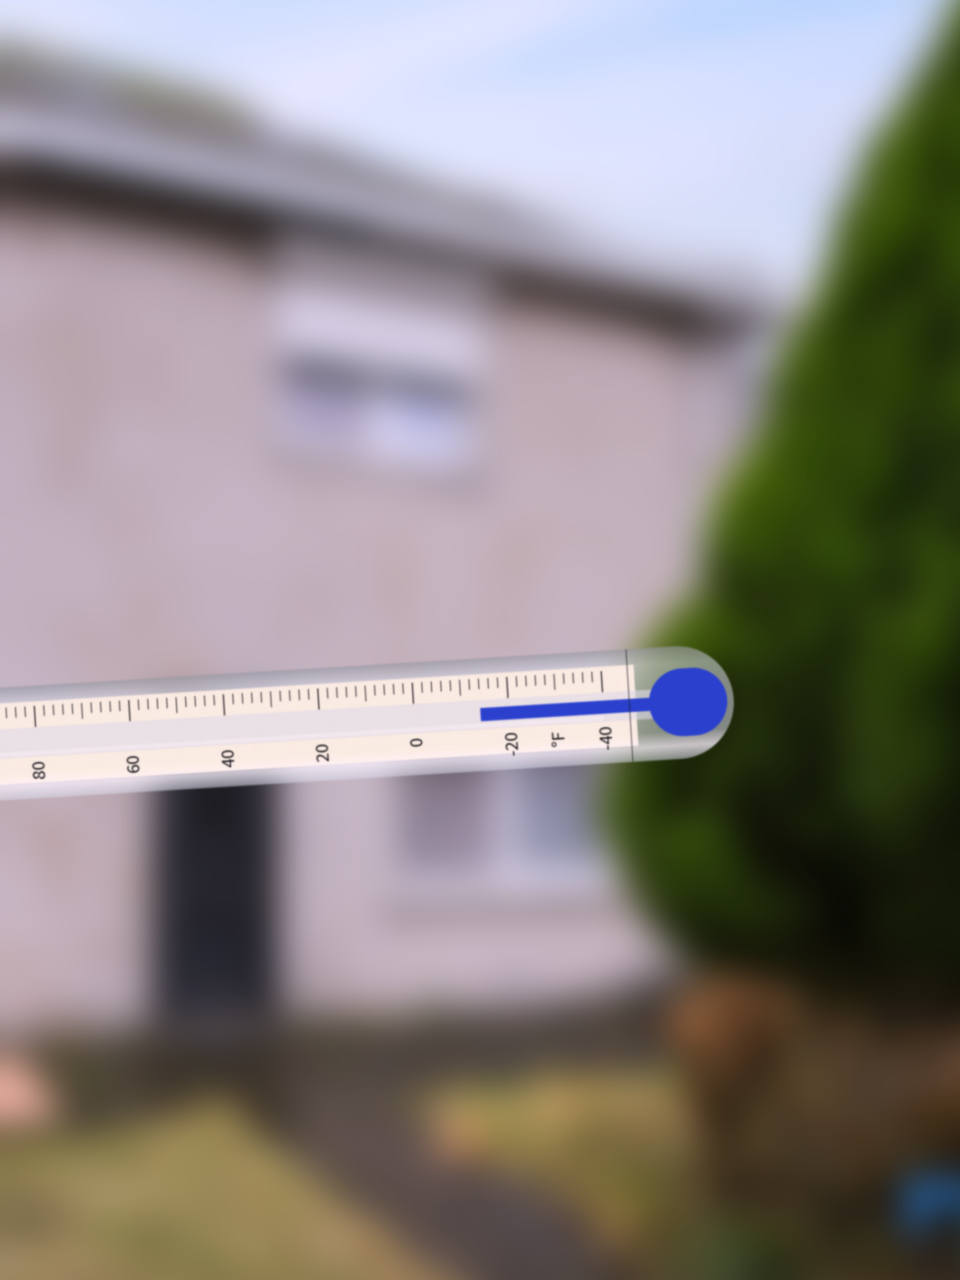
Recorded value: **-14** °F
